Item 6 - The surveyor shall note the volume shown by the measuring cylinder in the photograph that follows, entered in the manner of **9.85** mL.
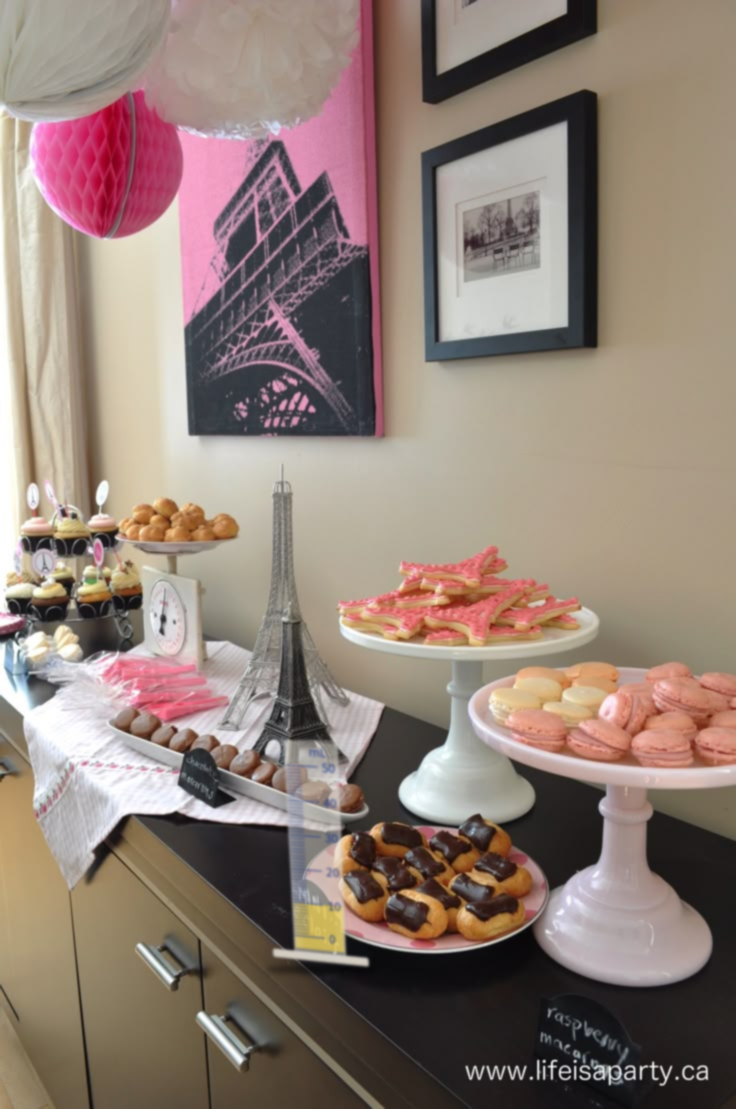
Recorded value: **10** mL
